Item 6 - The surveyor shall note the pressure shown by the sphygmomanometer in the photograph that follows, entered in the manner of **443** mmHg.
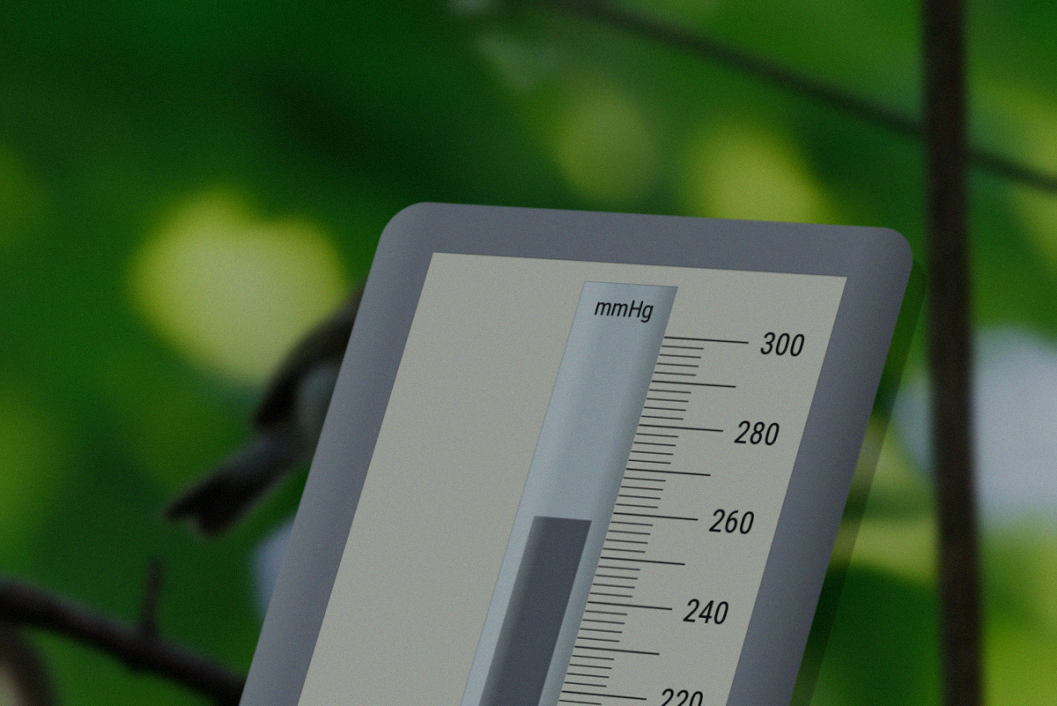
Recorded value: **258** mmHg
